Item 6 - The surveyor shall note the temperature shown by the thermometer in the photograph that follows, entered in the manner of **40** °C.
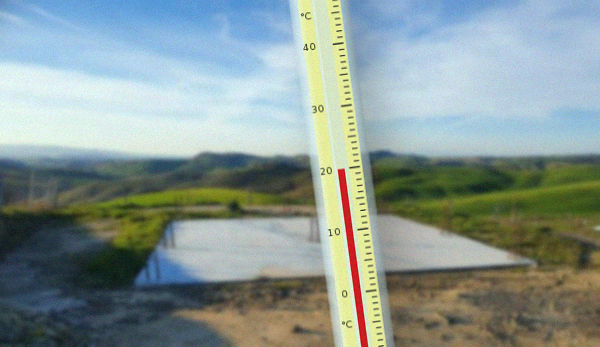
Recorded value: **20** °C
